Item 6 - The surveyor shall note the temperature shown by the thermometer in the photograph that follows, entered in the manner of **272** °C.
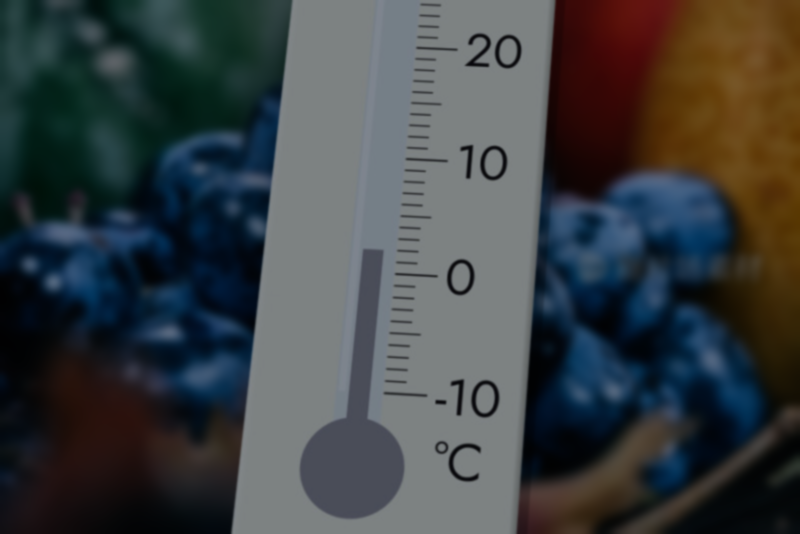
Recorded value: **2** °C
